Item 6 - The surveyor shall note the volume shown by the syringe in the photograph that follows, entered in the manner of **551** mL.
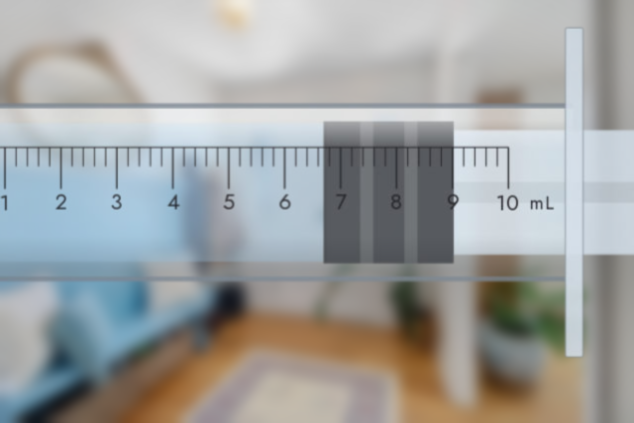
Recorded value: **6.7** mL
